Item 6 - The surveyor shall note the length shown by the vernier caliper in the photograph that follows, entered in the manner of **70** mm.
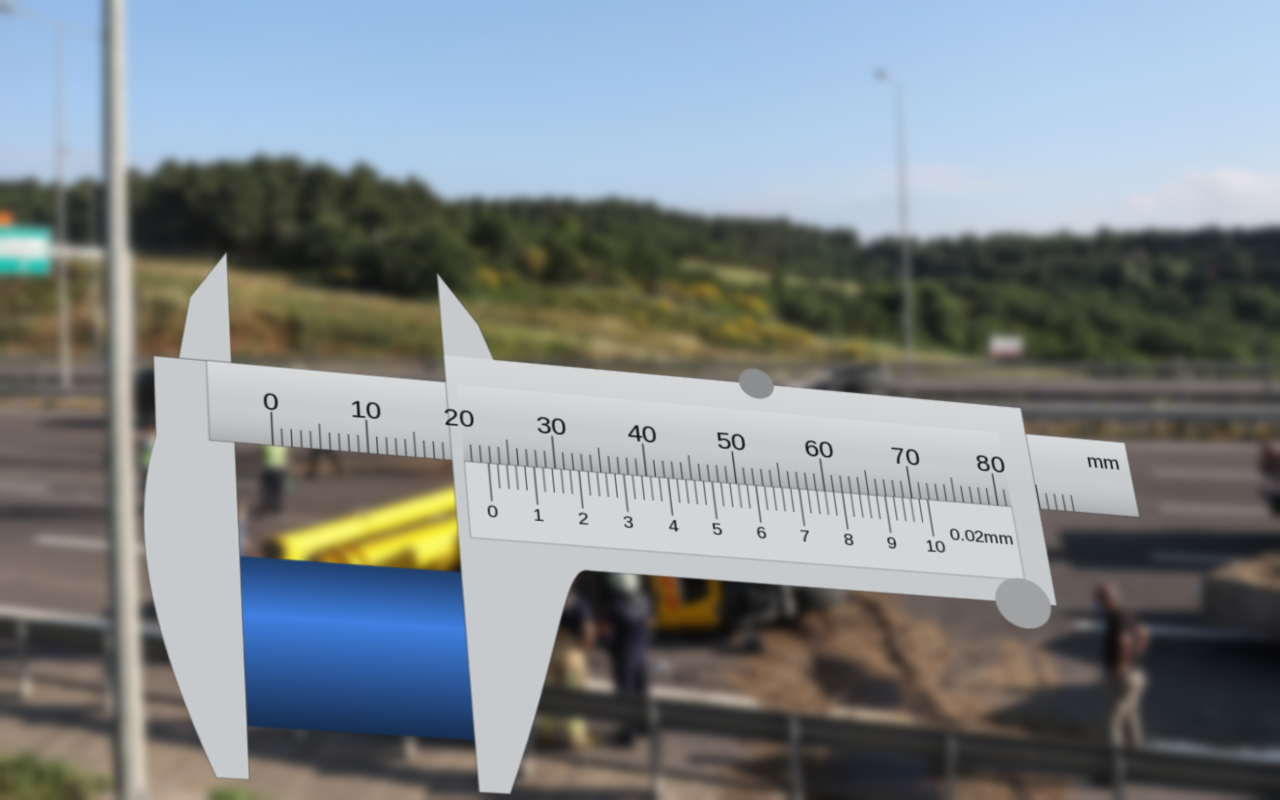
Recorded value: **22.8** mm
